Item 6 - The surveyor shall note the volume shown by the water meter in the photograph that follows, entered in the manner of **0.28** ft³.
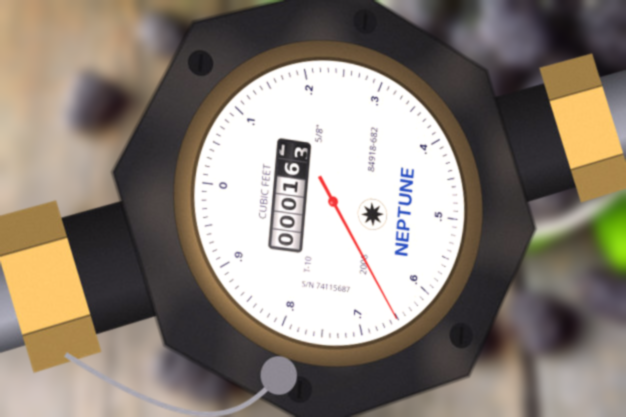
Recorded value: **162.65** ft³
